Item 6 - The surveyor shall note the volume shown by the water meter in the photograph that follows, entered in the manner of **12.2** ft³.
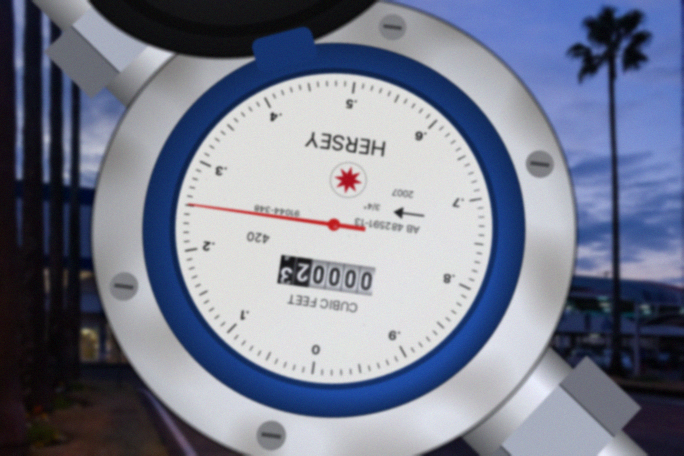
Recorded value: **23.25** ft³
